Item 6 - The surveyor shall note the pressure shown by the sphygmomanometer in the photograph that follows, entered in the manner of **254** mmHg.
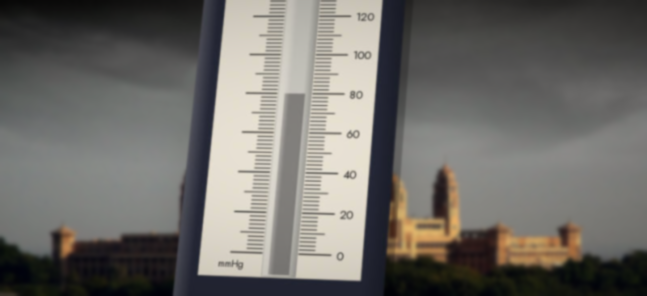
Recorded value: **80** mmHg
